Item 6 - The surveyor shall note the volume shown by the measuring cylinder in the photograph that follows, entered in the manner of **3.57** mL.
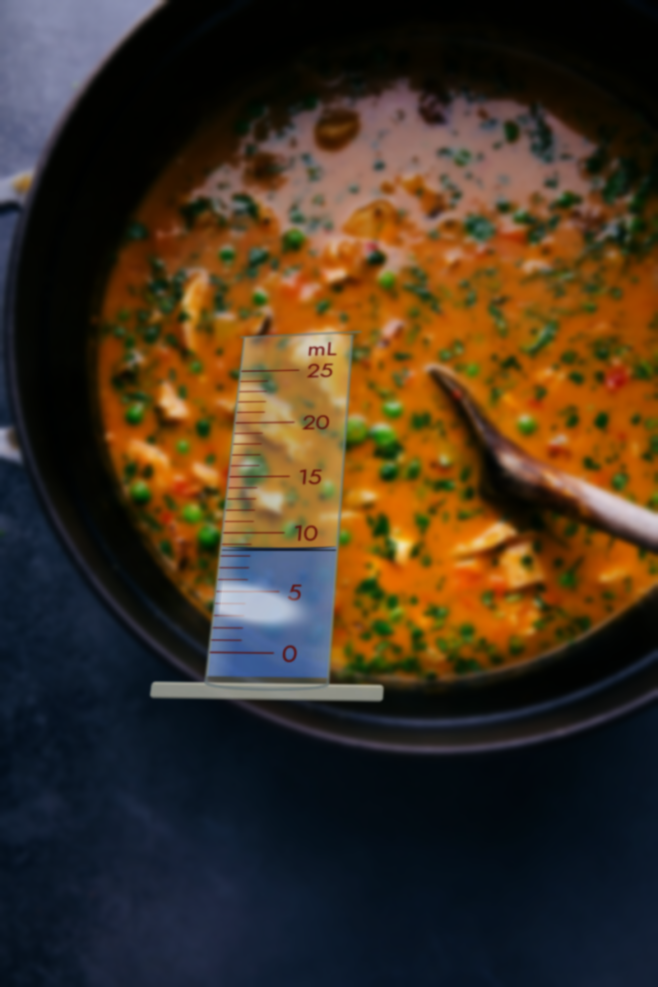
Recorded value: **8.5** mL
